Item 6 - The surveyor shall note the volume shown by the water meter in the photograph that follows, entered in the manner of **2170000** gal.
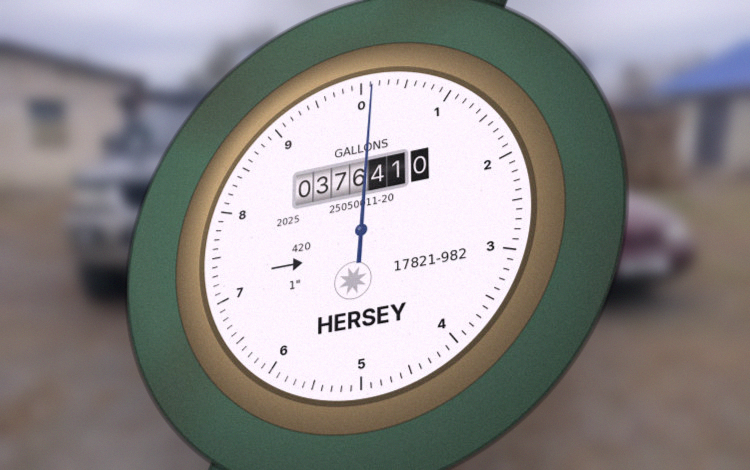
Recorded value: **376410.1** gal
